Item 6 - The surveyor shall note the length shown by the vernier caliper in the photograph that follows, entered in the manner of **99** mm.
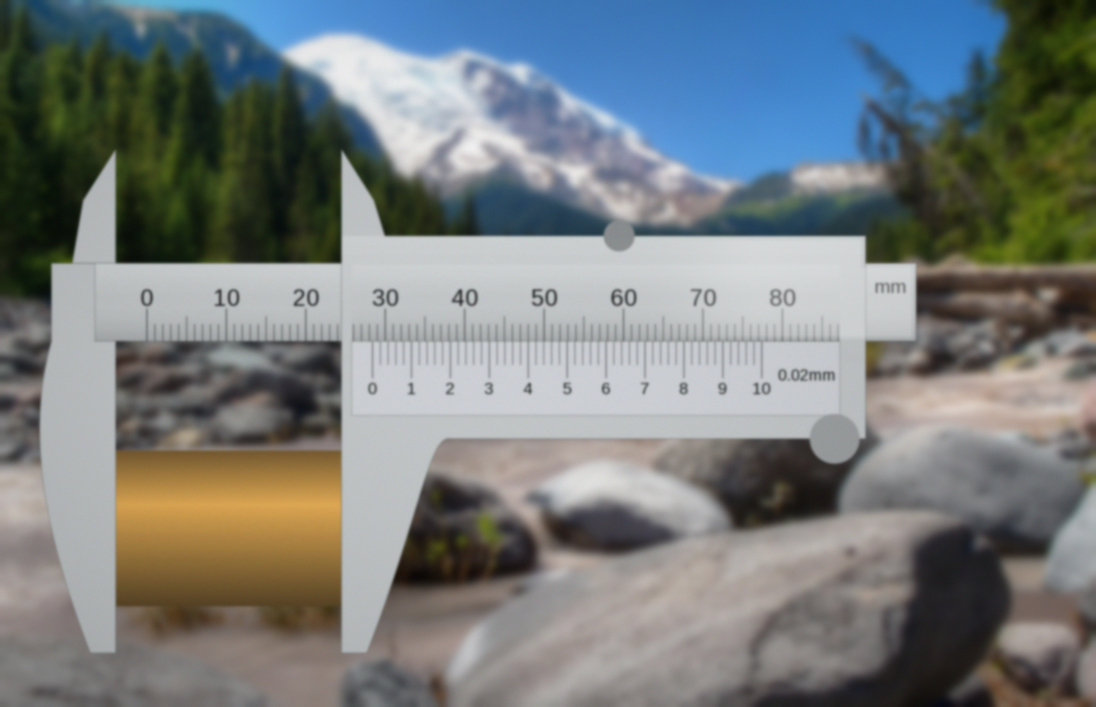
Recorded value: **28.4** mm
